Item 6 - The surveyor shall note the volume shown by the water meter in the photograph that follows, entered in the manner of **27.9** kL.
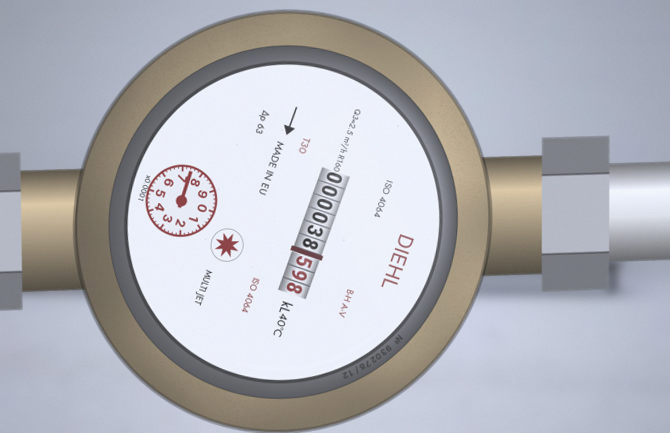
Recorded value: **38.5987** kL
